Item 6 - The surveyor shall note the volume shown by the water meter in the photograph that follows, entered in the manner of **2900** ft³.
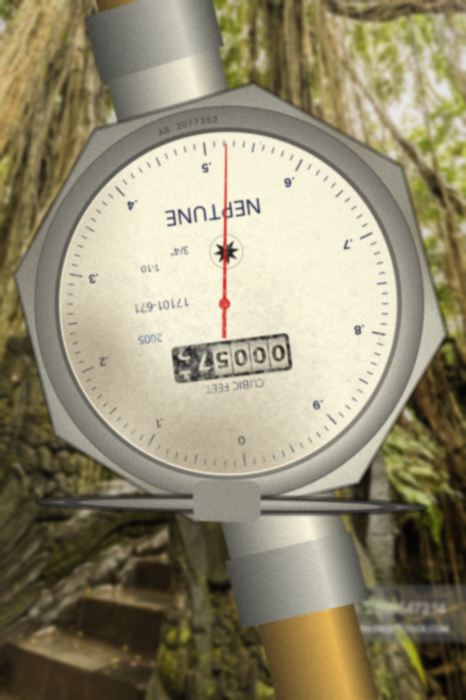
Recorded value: **571.52** ft³
